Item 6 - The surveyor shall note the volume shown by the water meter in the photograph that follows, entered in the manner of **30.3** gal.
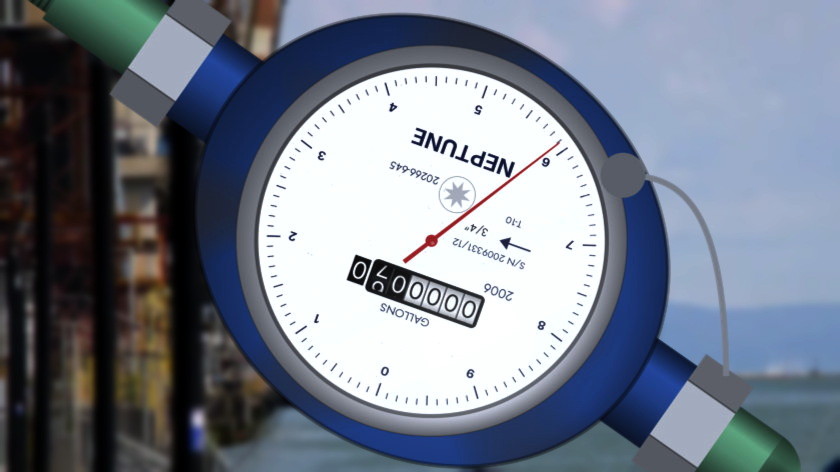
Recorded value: **65.9** gal
